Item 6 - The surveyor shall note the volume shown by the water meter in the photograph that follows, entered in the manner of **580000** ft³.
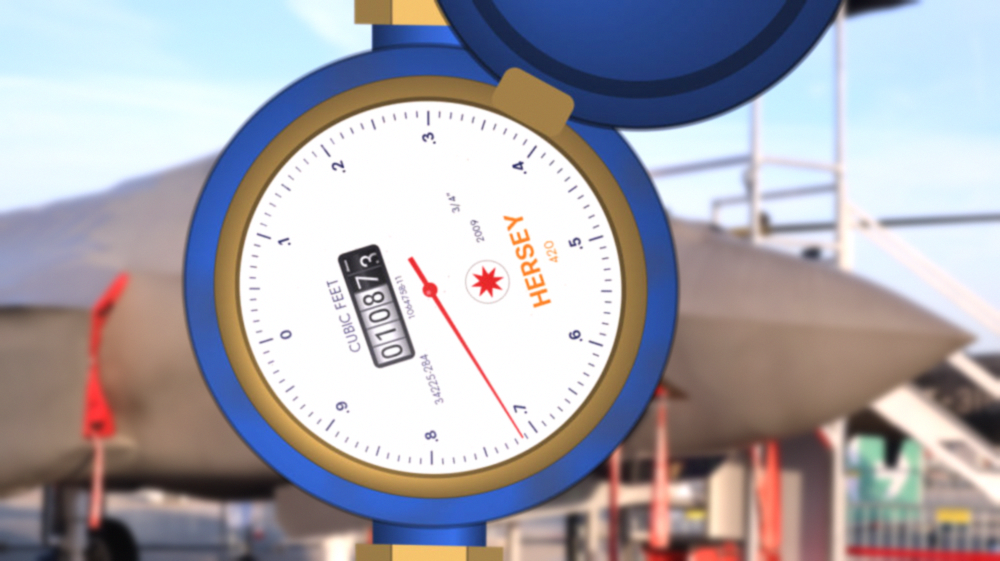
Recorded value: **10872.71** ft³
